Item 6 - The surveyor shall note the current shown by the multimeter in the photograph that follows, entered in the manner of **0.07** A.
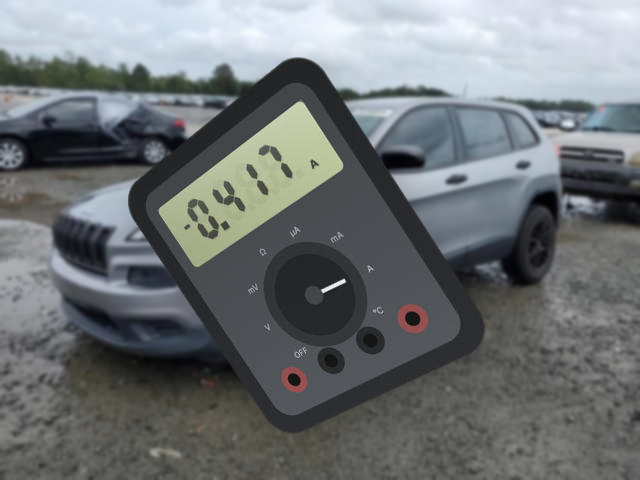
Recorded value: **-0.417** A
